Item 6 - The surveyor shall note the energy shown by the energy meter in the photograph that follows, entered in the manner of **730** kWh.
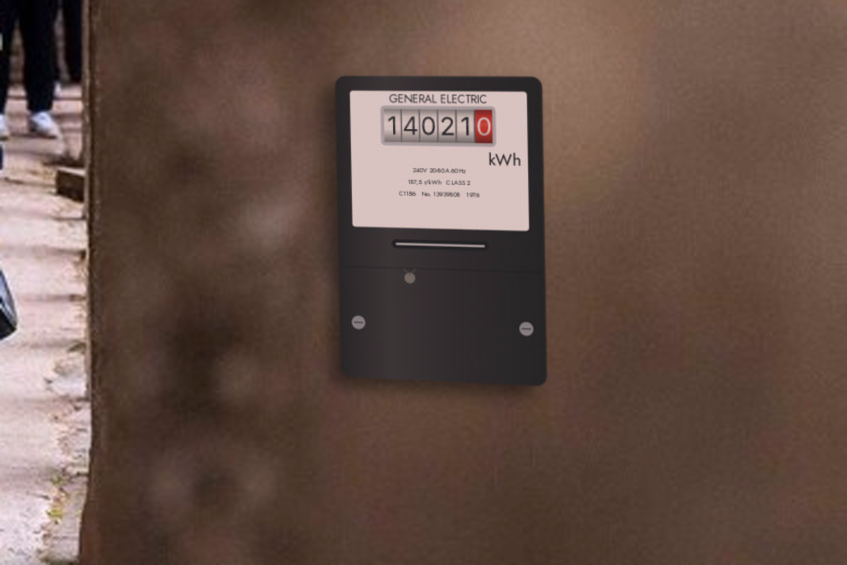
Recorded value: **14021.0** kWh
